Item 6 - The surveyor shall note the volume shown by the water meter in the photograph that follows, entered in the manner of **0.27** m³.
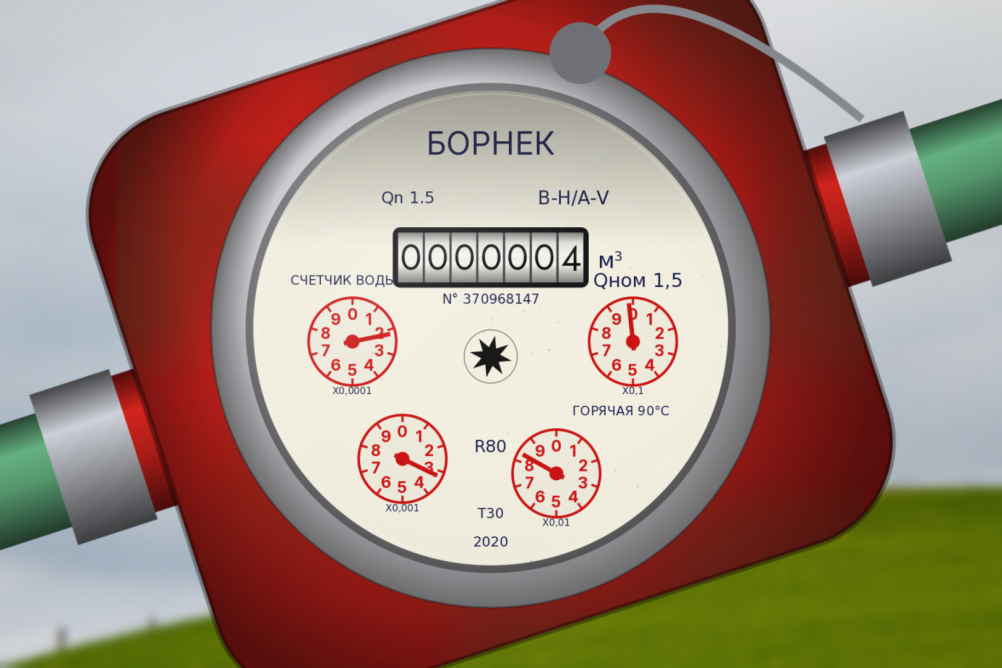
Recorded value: **3.9832** m³
